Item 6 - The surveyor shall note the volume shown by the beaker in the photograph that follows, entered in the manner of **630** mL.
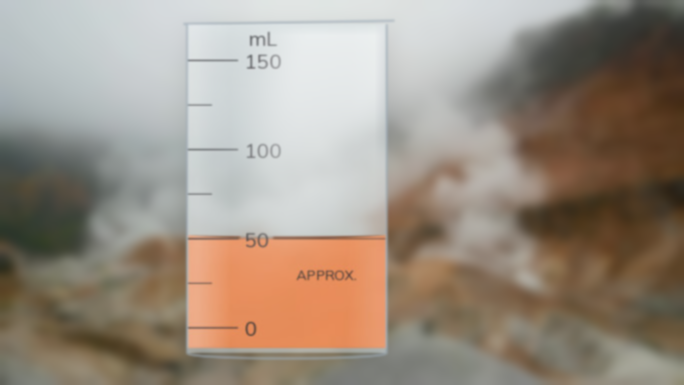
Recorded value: **50** mL
